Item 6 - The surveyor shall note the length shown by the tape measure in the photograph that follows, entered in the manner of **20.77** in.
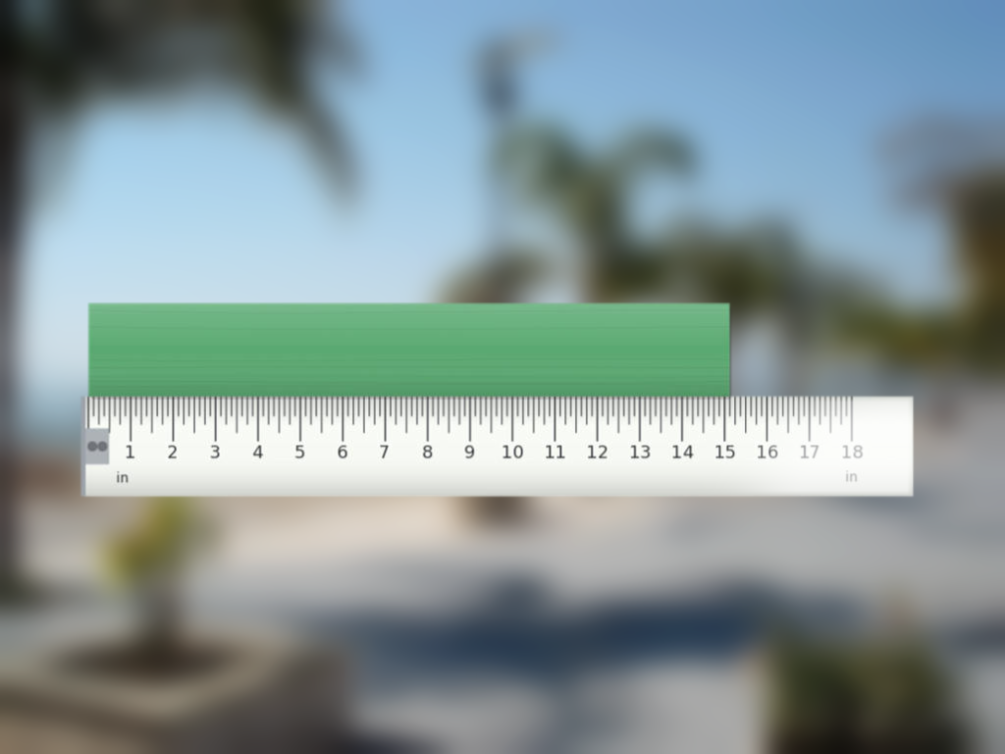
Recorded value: **15.125** in
